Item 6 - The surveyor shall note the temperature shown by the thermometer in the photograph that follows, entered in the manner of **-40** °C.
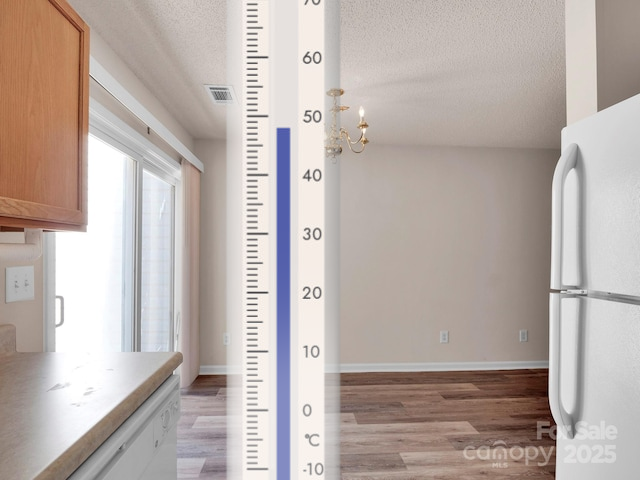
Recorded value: **48** °C
